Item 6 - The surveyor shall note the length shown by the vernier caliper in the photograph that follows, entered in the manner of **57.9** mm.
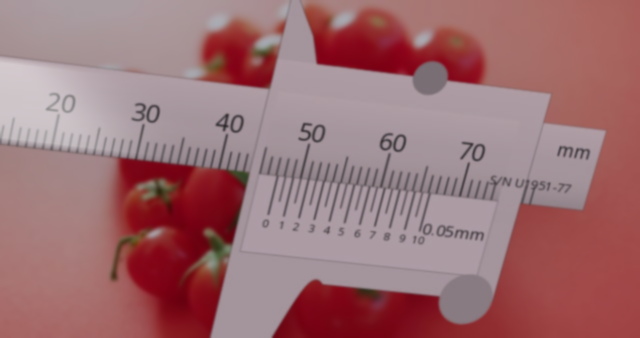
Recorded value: **47.2** mm
